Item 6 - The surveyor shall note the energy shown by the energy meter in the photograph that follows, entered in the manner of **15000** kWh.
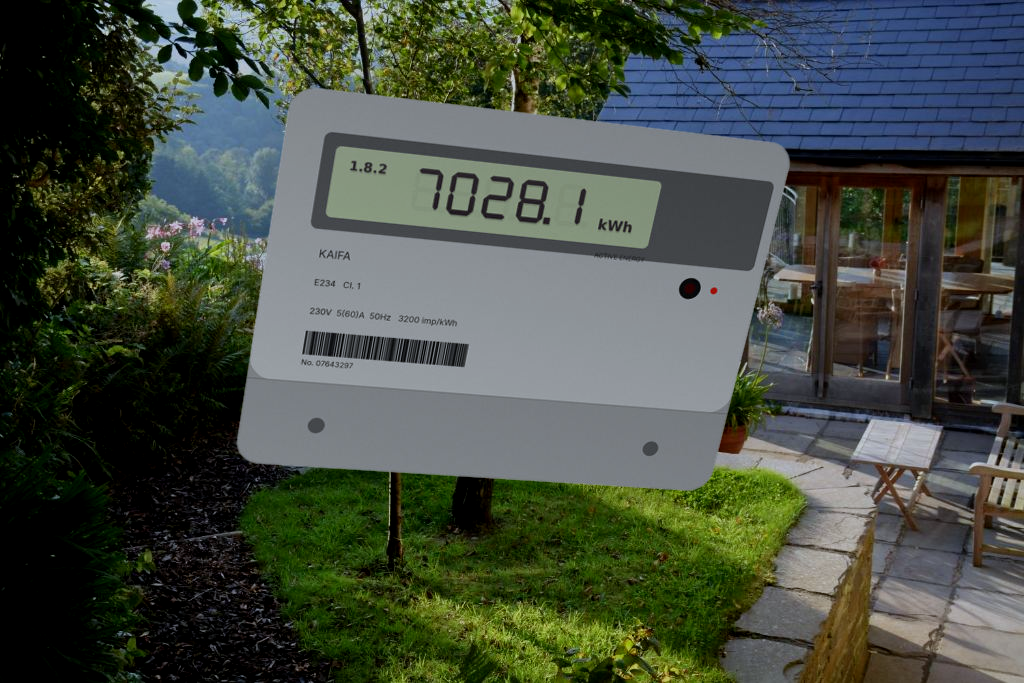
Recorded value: **7028.1** kWh
